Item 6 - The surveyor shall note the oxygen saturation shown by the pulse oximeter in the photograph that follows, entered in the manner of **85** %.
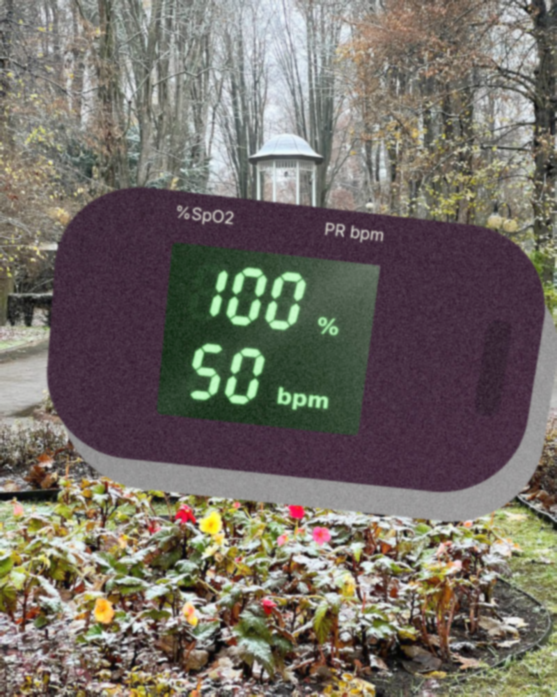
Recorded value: **100** %
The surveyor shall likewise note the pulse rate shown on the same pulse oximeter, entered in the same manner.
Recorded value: **50** bpm
